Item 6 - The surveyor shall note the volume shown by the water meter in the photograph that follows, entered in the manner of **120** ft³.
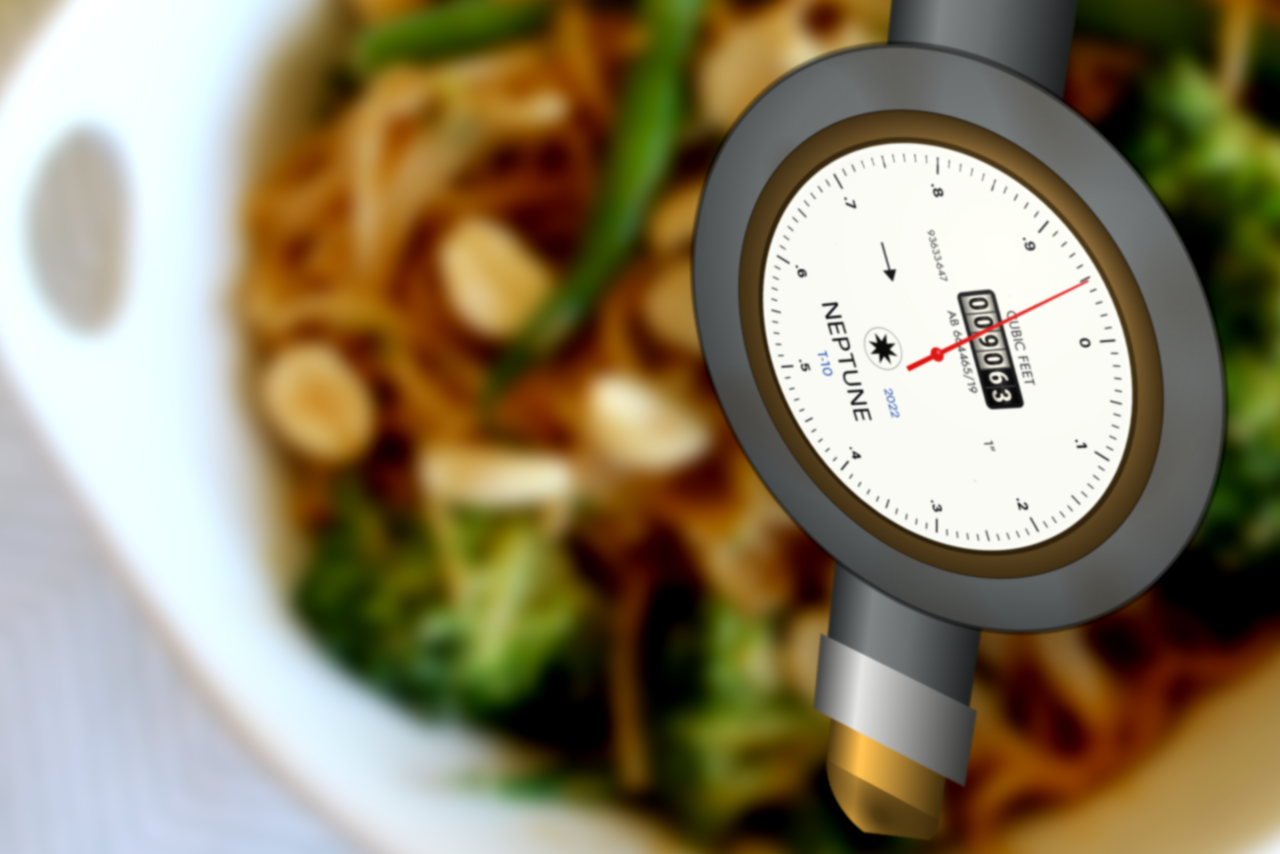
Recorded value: **9062.95** ft³
